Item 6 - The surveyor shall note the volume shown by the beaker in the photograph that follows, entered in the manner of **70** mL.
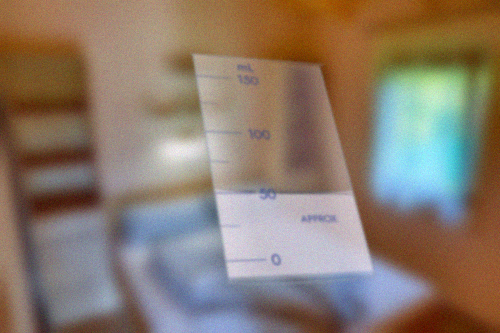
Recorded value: **50** mL
